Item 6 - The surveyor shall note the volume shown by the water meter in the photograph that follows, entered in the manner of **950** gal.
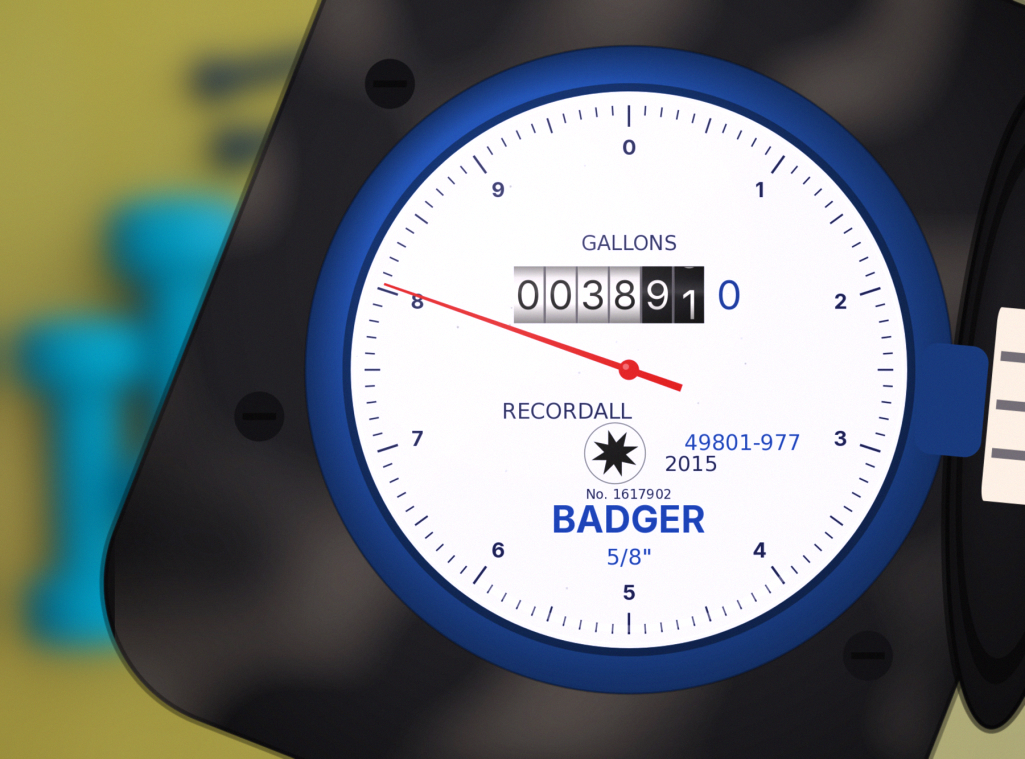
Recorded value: **38908.0** gal
